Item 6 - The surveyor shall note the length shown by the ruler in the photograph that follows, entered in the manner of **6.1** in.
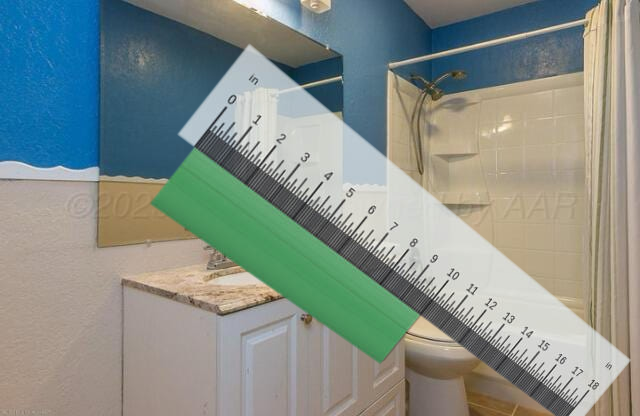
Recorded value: **10** in
